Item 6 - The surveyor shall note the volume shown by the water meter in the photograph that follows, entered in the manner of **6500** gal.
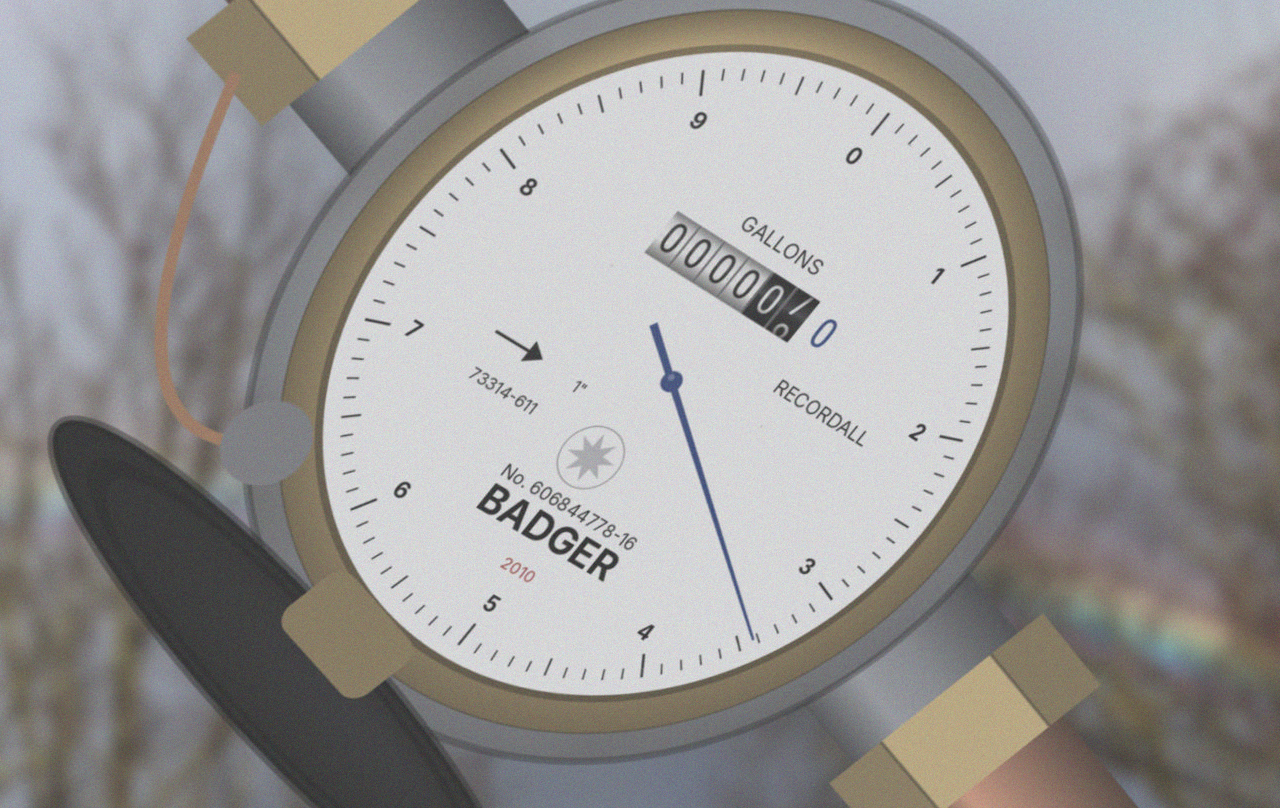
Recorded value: **73.4** gal
